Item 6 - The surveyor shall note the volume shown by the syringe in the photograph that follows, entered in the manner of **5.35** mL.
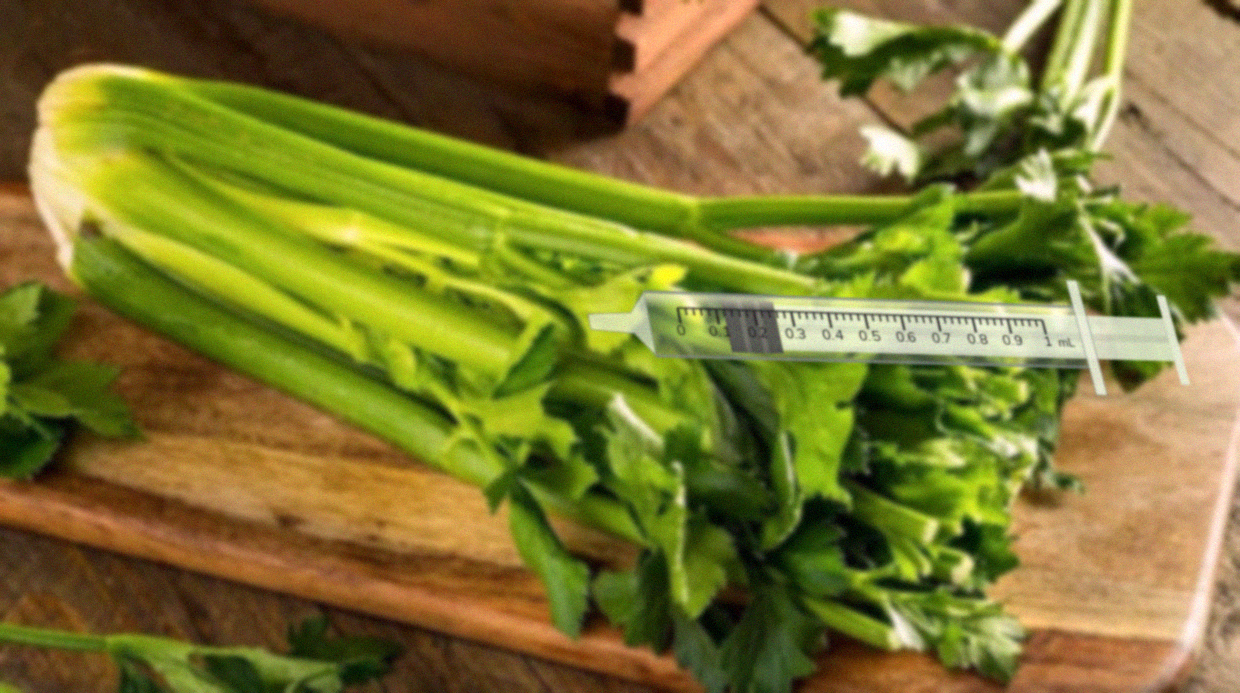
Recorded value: **0.12** mL
